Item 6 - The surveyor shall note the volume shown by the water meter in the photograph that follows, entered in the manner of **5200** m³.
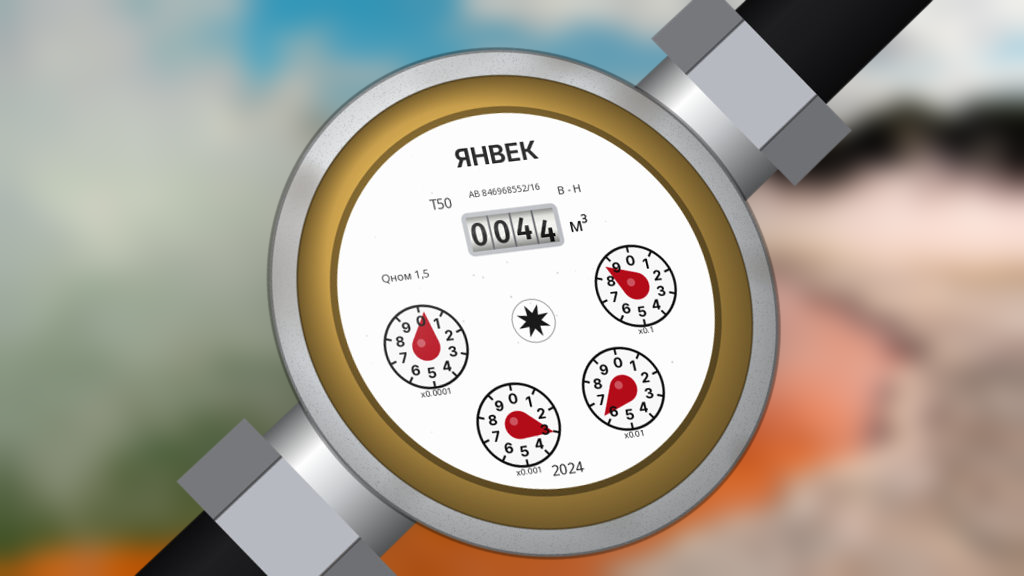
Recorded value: **43.8630** m³
